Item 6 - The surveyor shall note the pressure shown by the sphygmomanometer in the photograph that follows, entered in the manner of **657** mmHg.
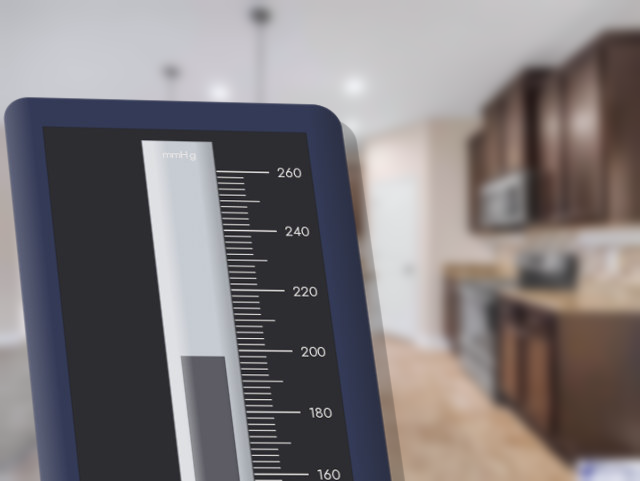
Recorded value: **198** mmHg
